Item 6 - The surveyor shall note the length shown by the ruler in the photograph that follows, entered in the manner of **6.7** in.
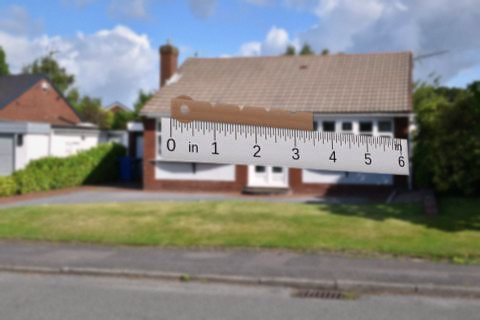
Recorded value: **3.5** in
